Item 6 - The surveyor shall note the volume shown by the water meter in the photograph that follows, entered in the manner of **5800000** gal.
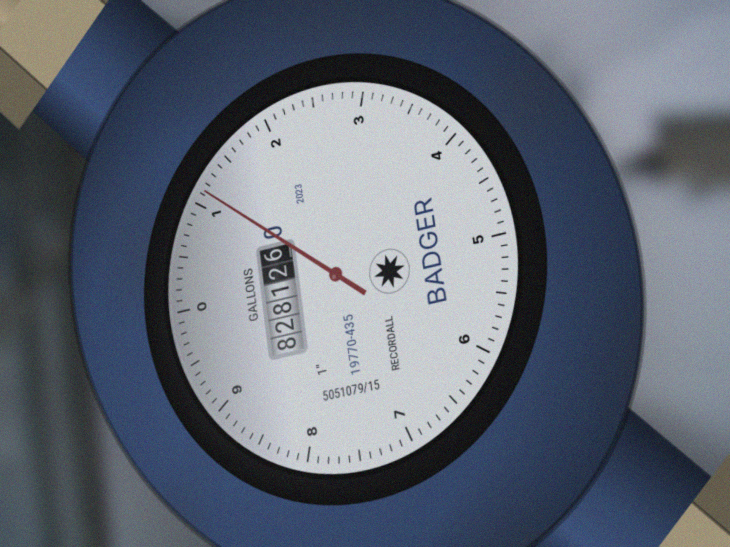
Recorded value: **8281261.1** gal
